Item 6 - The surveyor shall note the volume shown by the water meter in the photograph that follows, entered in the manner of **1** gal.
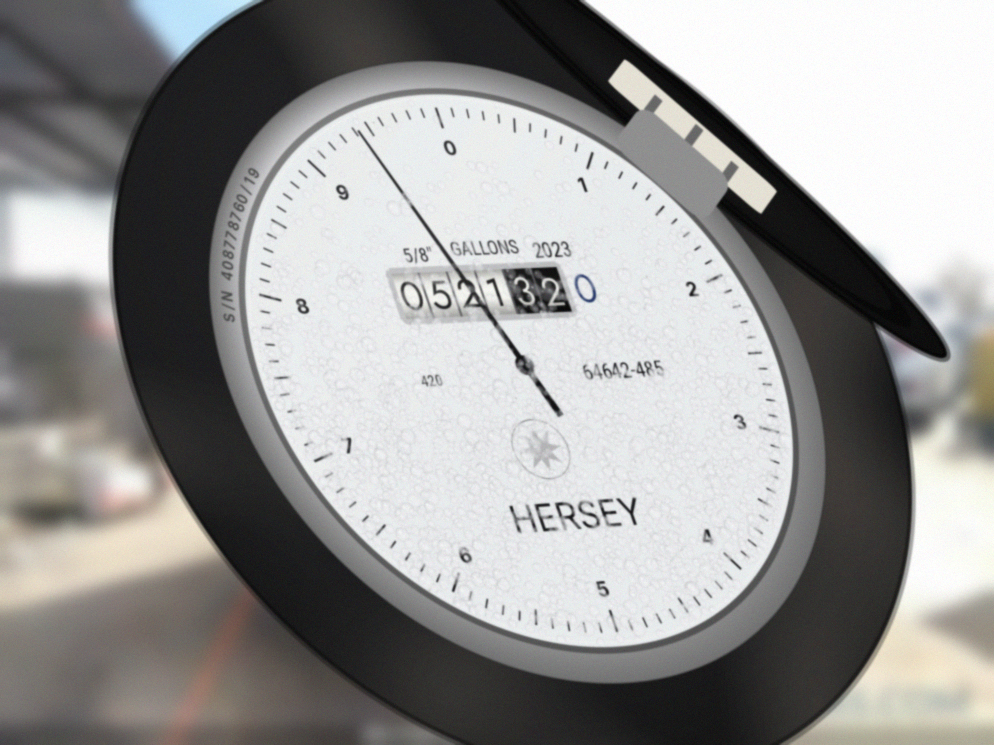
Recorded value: **521319.4** gal
